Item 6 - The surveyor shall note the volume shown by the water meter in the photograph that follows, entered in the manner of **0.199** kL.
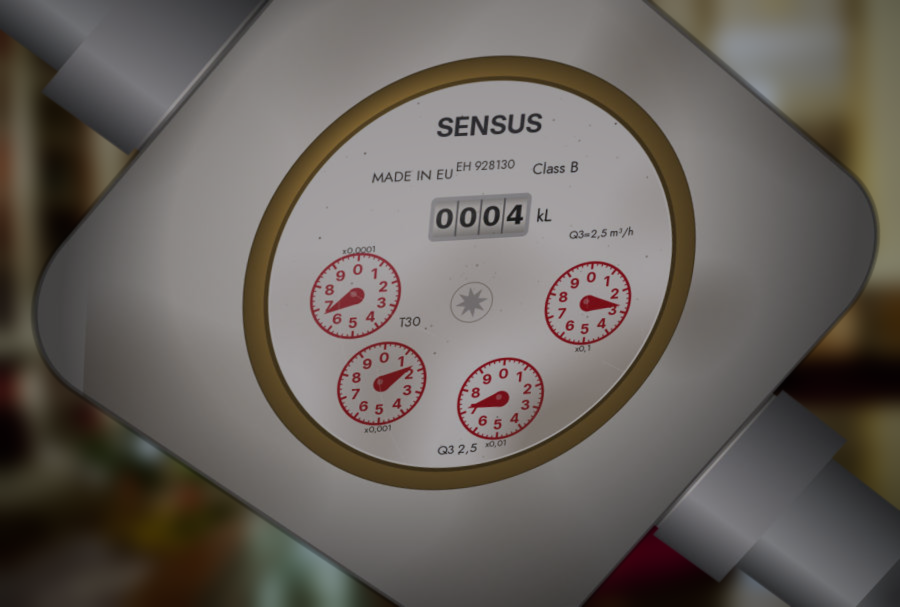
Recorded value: **4.2716** kL
